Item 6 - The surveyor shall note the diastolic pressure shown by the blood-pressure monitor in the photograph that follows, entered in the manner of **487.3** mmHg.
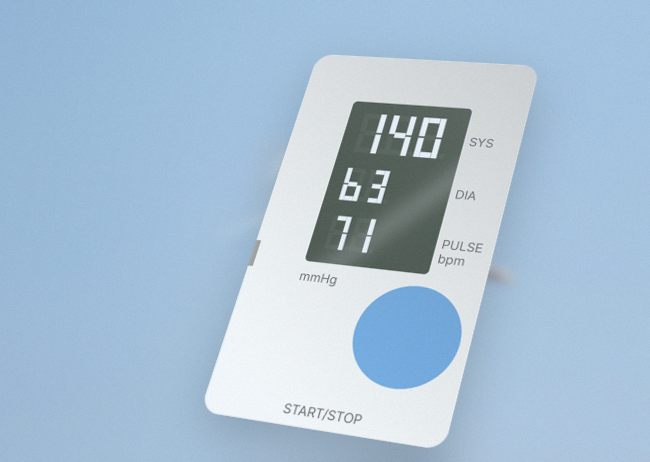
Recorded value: **63** mmHg
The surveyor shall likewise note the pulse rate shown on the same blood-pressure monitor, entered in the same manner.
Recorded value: **71** bpm
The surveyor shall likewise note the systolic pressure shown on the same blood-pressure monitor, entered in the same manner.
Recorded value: **140** mmHg
